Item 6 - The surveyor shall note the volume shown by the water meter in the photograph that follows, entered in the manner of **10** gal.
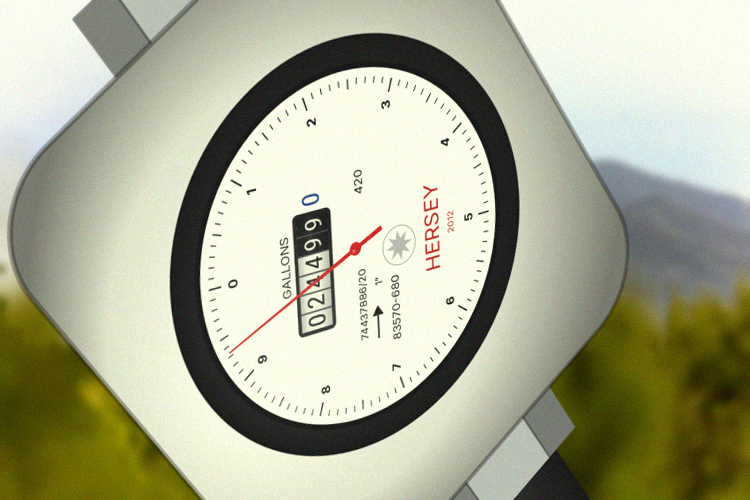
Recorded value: **244989.3** gal
